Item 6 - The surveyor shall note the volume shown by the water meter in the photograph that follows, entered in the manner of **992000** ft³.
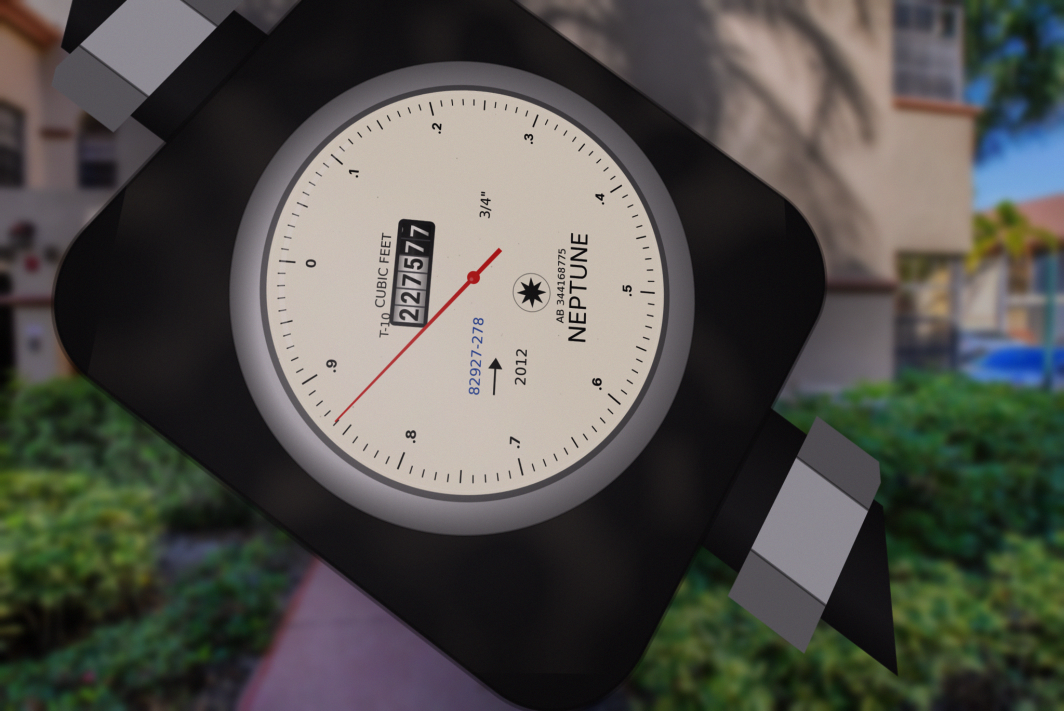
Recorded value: **227576.86** ft³
